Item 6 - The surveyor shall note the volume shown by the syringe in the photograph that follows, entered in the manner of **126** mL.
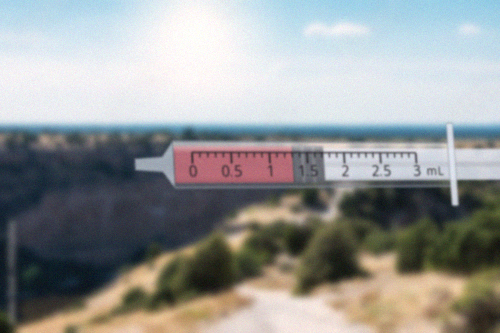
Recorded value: **1.3** mL
